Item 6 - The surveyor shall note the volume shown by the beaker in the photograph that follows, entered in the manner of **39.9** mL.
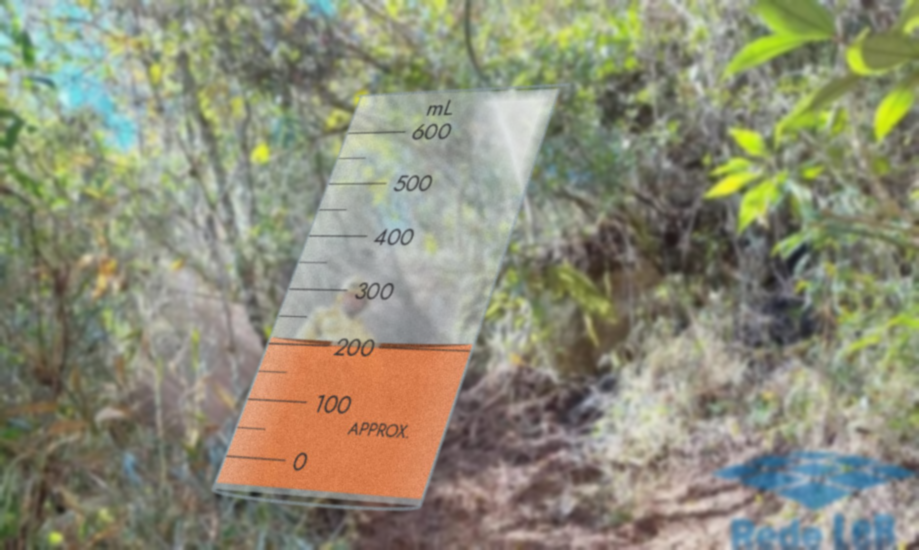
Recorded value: **200** mL
